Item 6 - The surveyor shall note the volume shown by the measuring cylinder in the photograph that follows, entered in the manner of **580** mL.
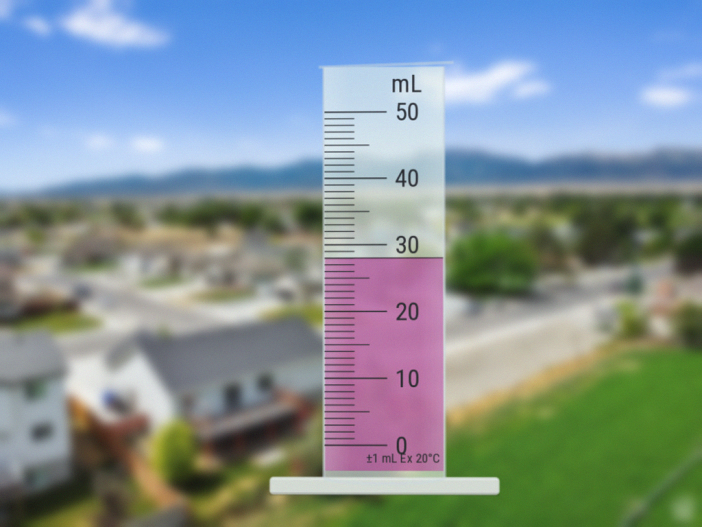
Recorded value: **28** mL
